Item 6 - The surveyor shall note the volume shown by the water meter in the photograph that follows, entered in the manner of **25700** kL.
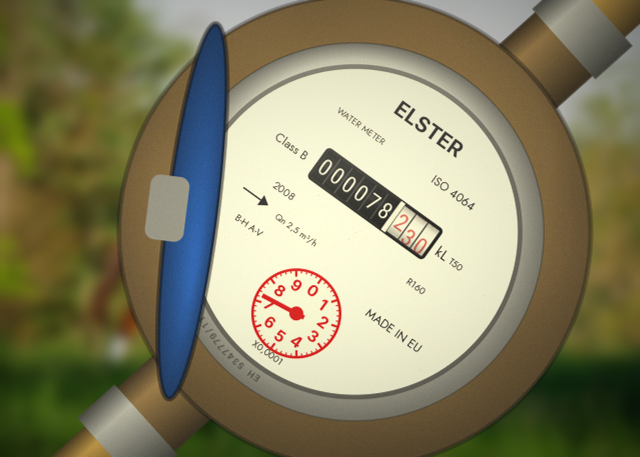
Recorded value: **78.2297** kL
